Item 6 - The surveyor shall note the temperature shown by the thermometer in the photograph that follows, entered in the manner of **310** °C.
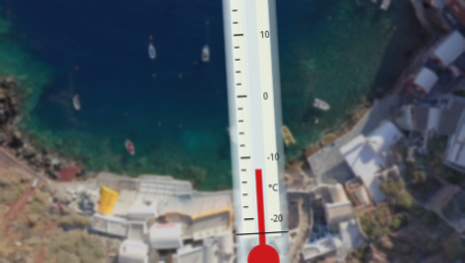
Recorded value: **-12** °C
